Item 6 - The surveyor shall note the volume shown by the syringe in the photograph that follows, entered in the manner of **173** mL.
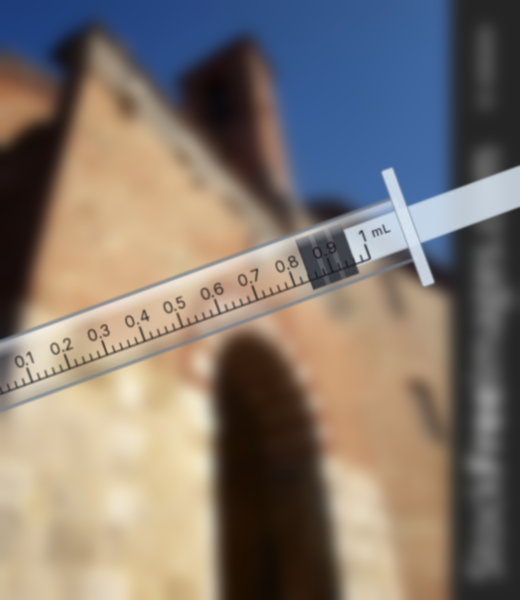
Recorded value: **0.84** mL
